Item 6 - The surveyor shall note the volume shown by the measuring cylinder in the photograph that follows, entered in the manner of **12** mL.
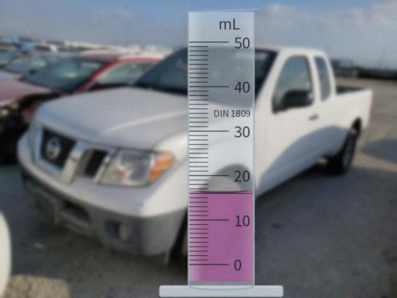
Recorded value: **16** mL
